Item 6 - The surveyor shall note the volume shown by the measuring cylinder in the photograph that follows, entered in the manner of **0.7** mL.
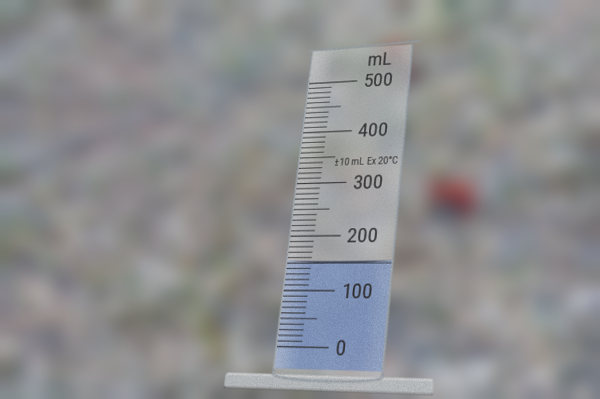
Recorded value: **150** mL
